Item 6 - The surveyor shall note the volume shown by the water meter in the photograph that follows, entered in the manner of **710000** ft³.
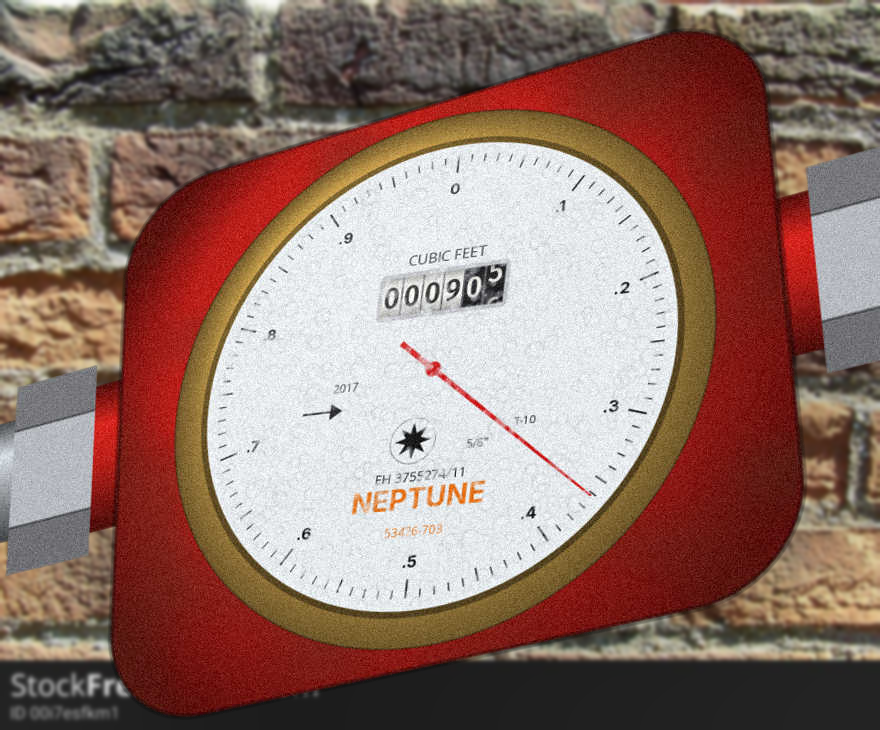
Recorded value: **905.36** ft³
